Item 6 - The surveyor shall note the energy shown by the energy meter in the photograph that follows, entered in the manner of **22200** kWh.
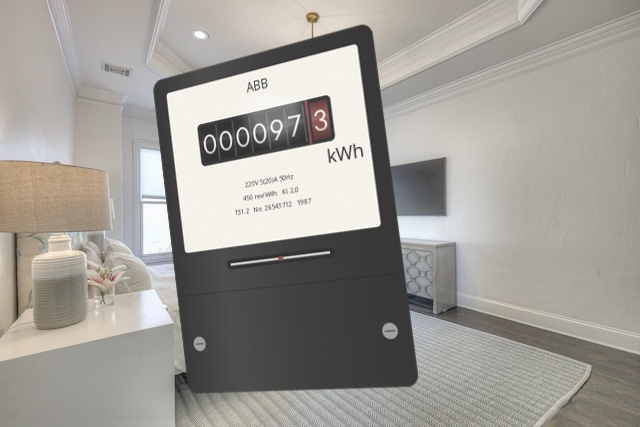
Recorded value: **97.3** kWh
